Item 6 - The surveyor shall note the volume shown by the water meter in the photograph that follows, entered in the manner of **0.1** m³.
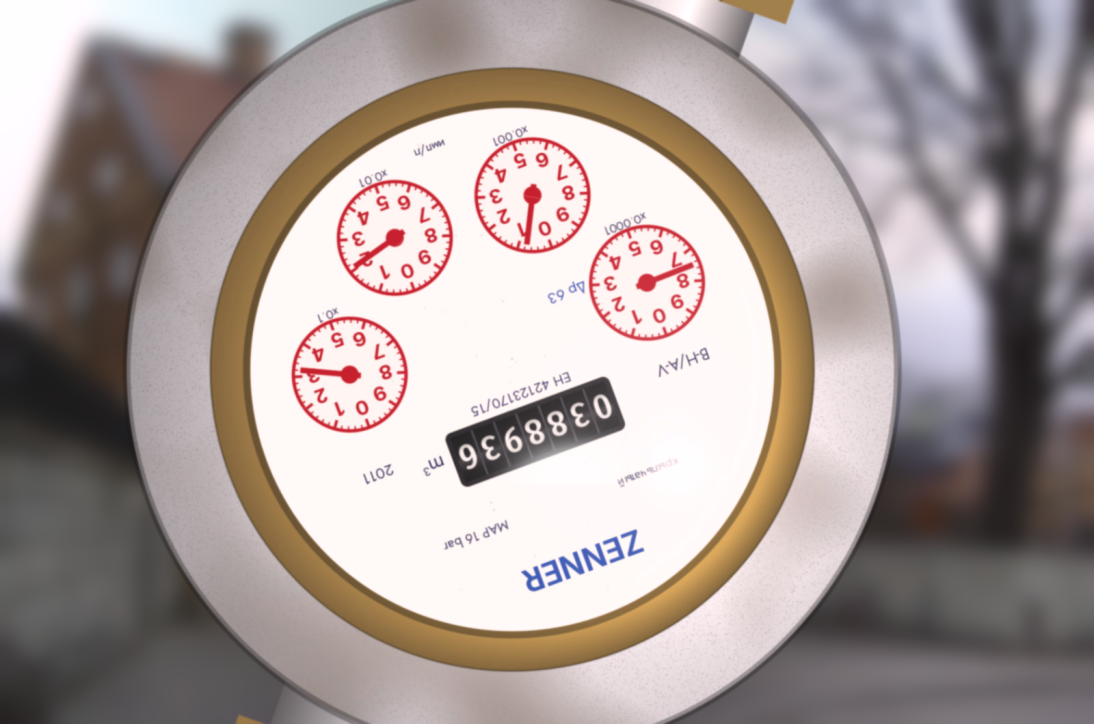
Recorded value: **388936.3207** m³
